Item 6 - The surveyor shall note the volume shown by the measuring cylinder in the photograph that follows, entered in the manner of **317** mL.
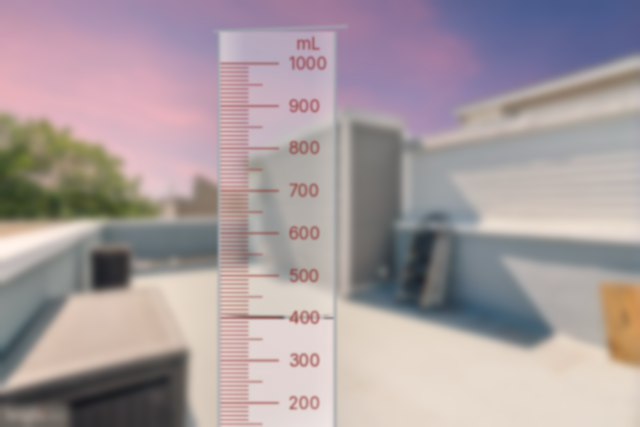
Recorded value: **400** mL
